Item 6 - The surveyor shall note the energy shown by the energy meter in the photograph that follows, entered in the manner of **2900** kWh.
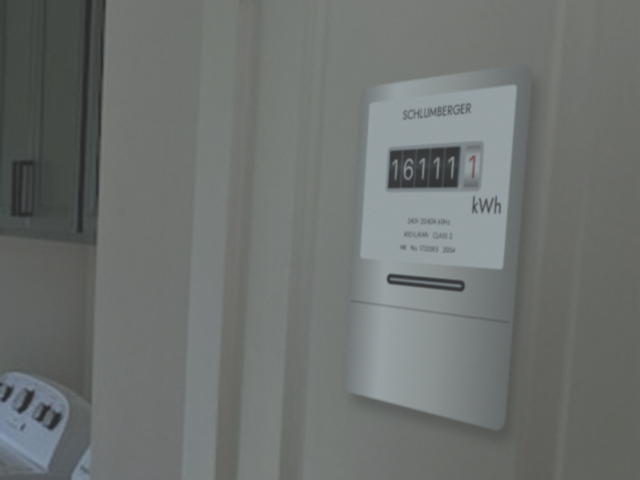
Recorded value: **16111.1** kWh
